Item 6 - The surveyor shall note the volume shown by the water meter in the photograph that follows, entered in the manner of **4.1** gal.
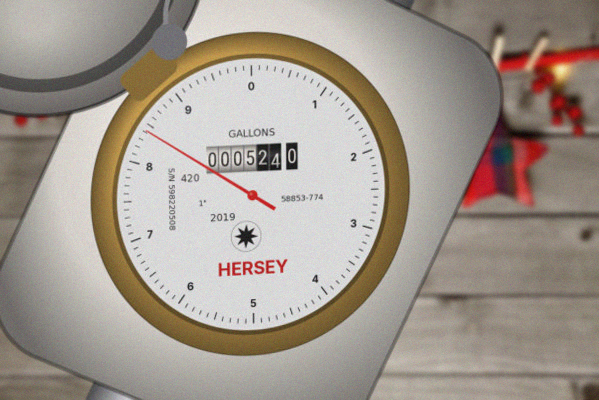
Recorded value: **5238.4** gal
